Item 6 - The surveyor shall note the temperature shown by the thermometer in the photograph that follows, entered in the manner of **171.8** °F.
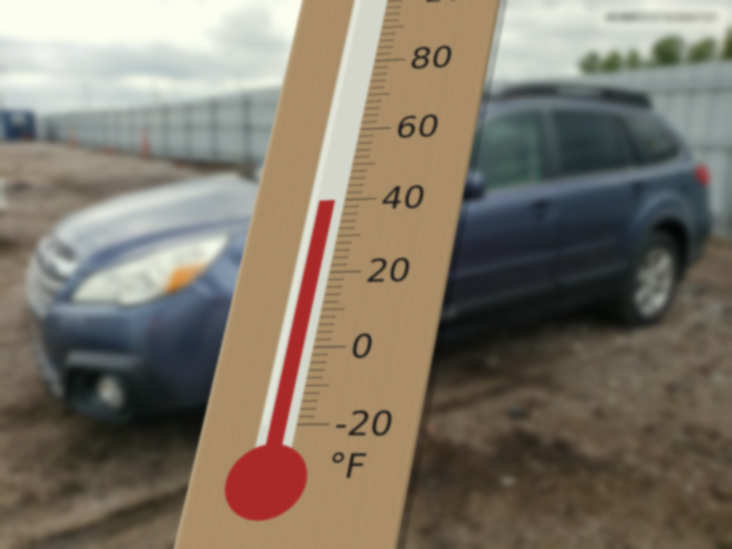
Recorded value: **40** °F
